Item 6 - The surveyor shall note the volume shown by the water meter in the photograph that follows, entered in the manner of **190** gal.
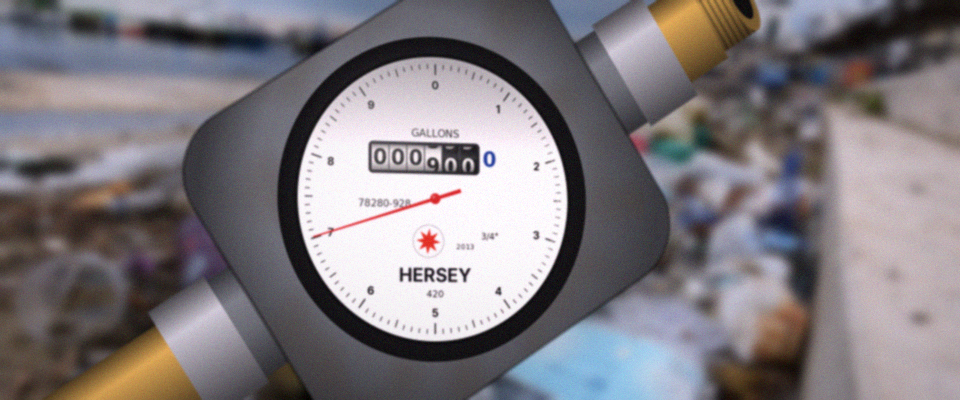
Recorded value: **8997.0** gal
